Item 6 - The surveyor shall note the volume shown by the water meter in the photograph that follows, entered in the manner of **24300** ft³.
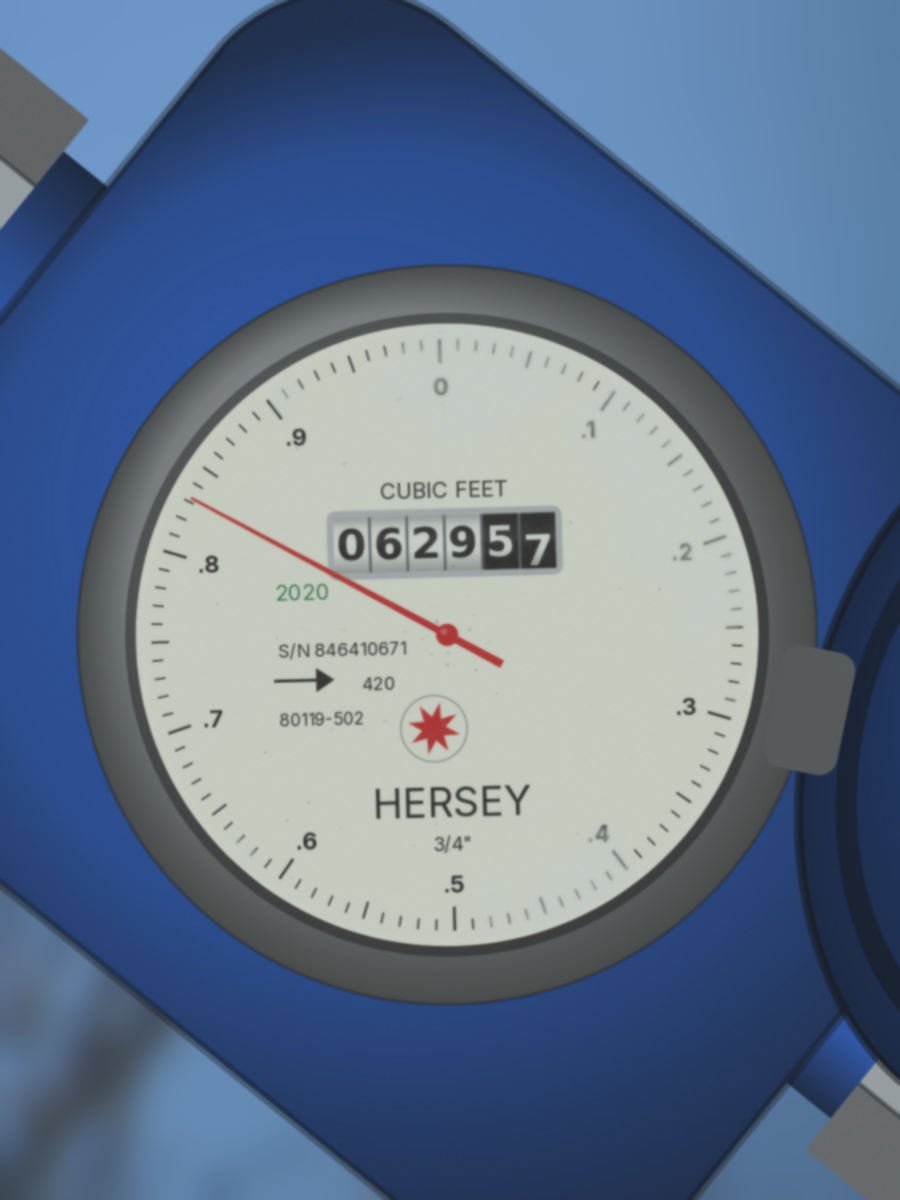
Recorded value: **62956.83** ft³
